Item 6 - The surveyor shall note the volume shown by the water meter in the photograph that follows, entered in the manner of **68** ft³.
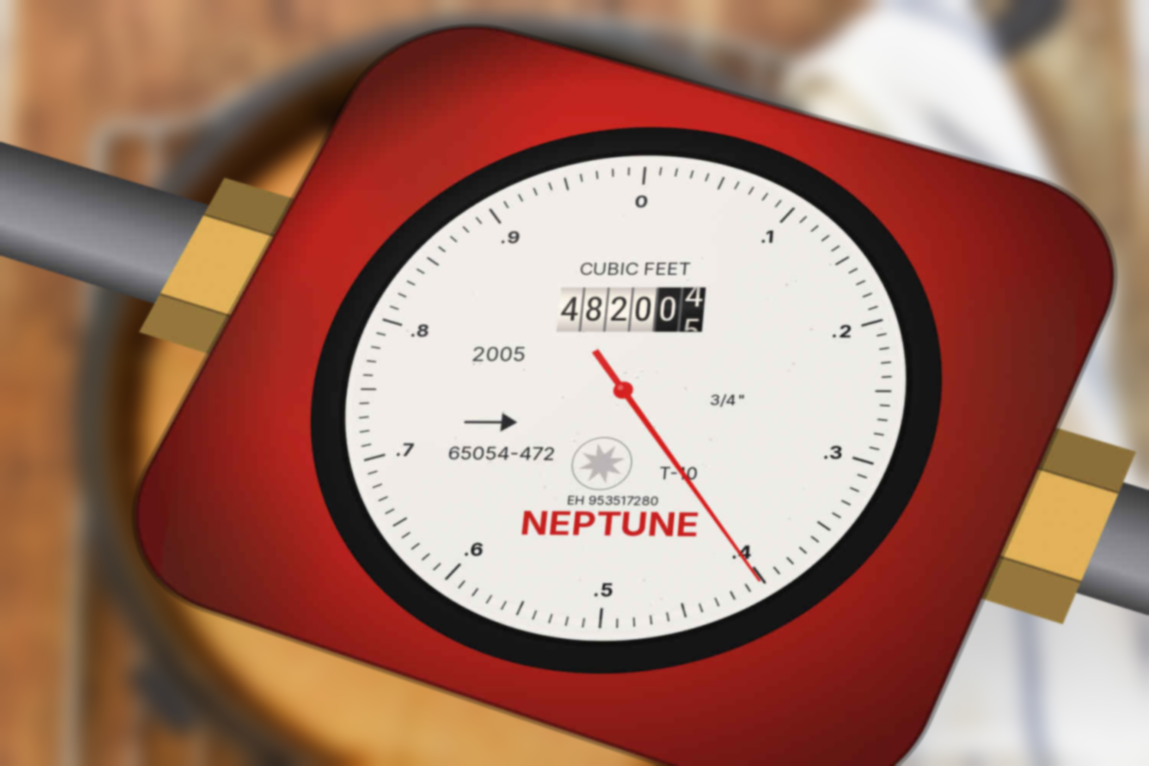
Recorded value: **482004.40** ft³
